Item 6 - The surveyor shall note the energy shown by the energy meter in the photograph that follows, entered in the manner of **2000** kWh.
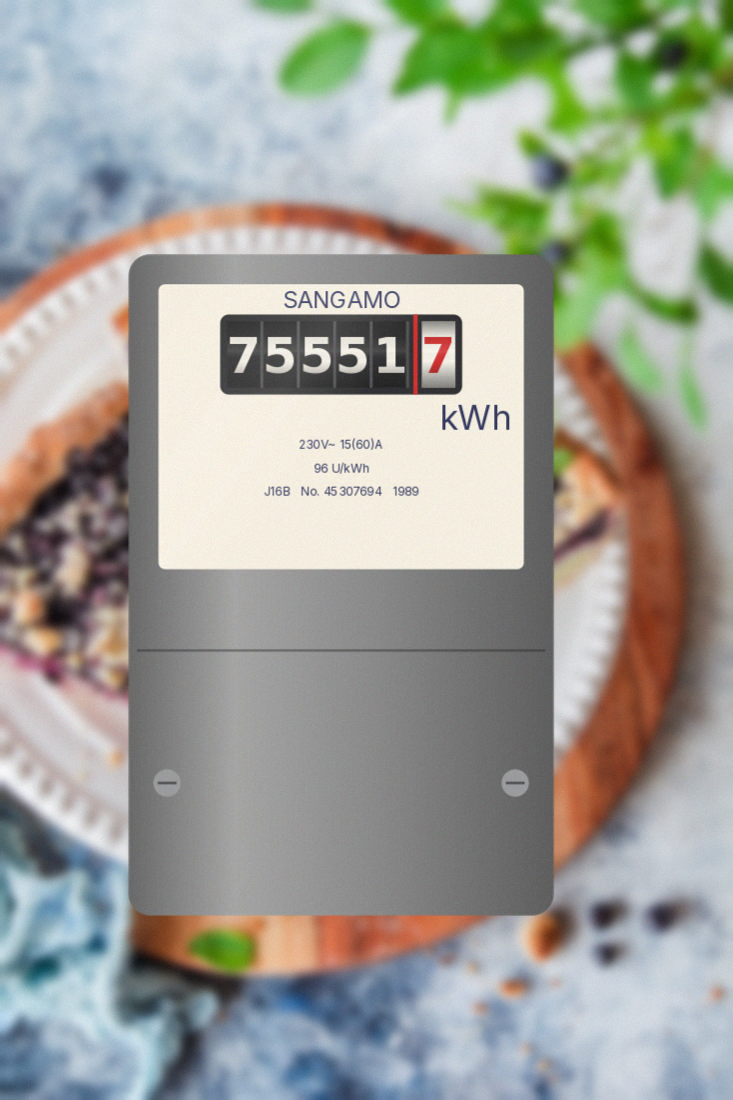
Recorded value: **75551.7** kWh
